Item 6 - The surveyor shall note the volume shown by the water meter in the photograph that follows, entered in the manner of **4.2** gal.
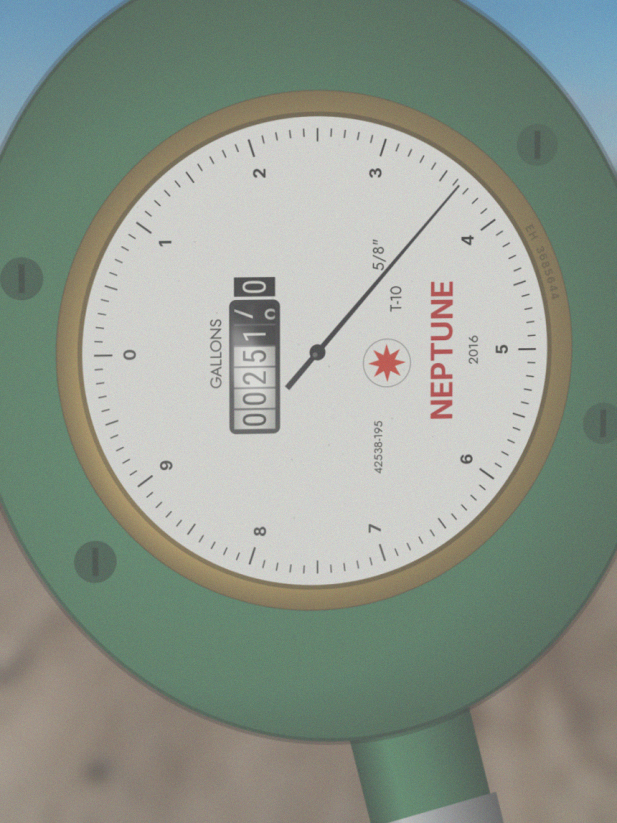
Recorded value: **25173.6** gal
